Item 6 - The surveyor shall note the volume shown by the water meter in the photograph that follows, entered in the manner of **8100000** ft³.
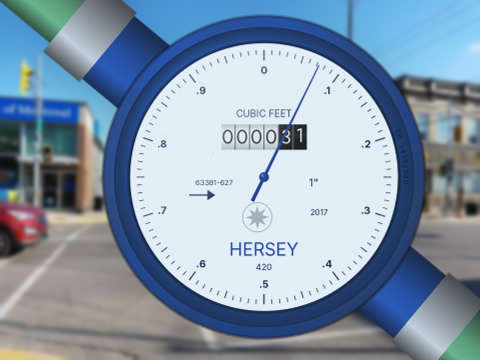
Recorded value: **31.07** ft³
